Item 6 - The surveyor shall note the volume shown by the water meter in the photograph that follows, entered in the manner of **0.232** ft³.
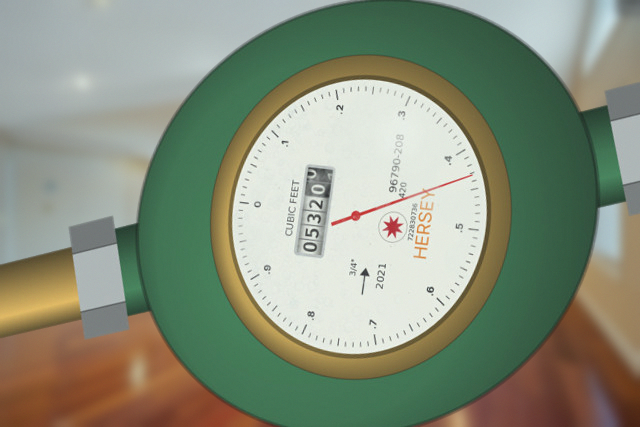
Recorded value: **53200.43** ft³
